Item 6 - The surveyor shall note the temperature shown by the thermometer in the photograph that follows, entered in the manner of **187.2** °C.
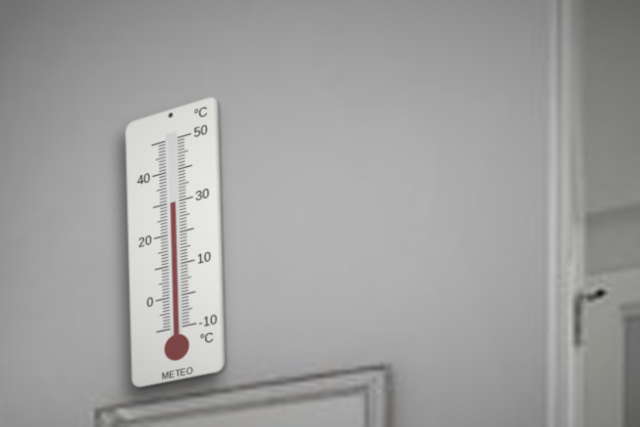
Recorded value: **30** °C
